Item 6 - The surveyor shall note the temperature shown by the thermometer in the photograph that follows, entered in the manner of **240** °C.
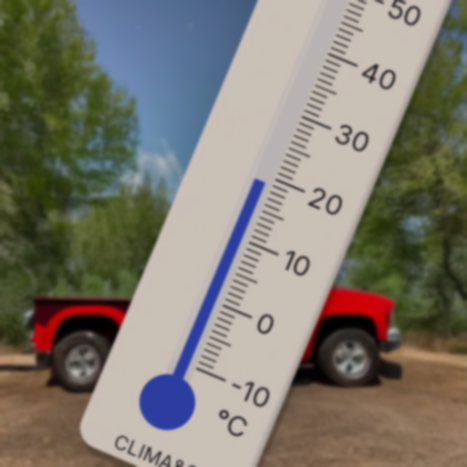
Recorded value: **19** °C
